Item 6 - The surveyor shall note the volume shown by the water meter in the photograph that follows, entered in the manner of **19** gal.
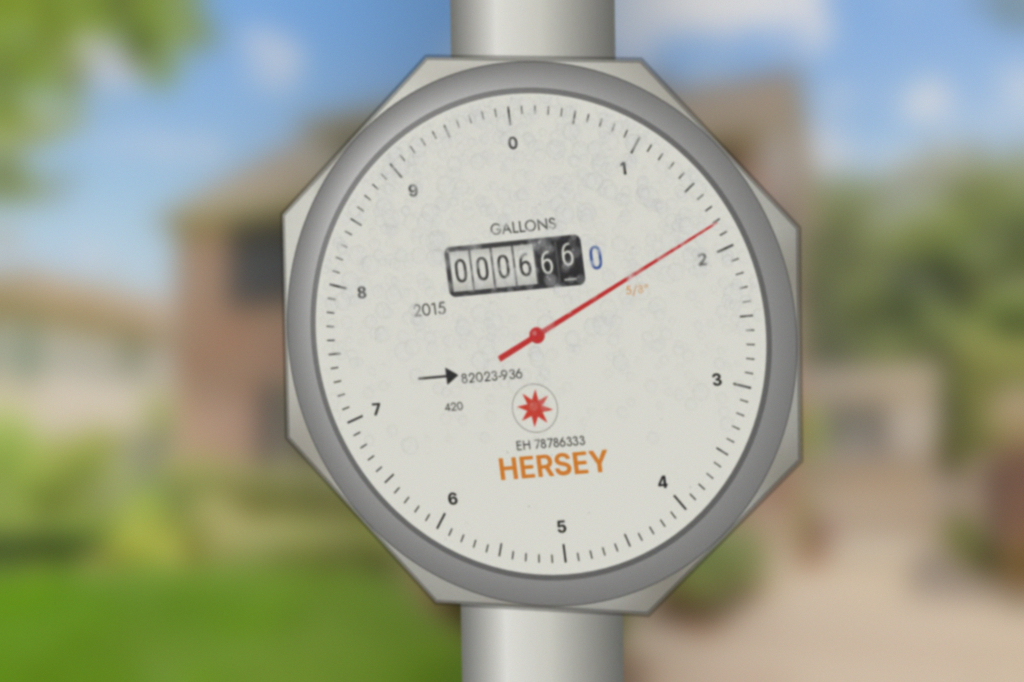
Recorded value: **6661.8** gal
